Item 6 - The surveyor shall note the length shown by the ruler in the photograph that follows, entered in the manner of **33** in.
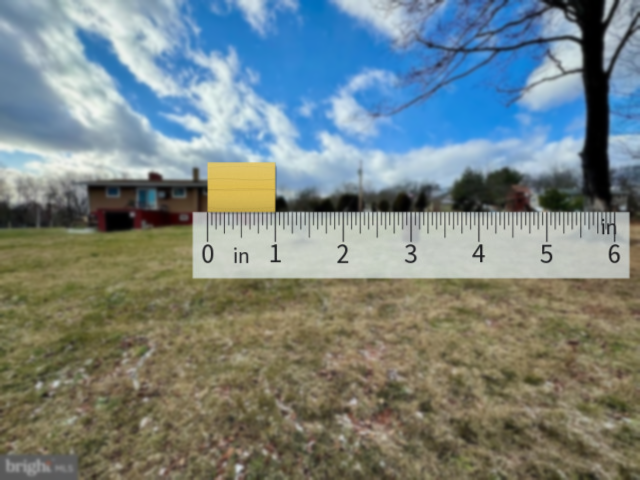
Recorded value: **1** in
